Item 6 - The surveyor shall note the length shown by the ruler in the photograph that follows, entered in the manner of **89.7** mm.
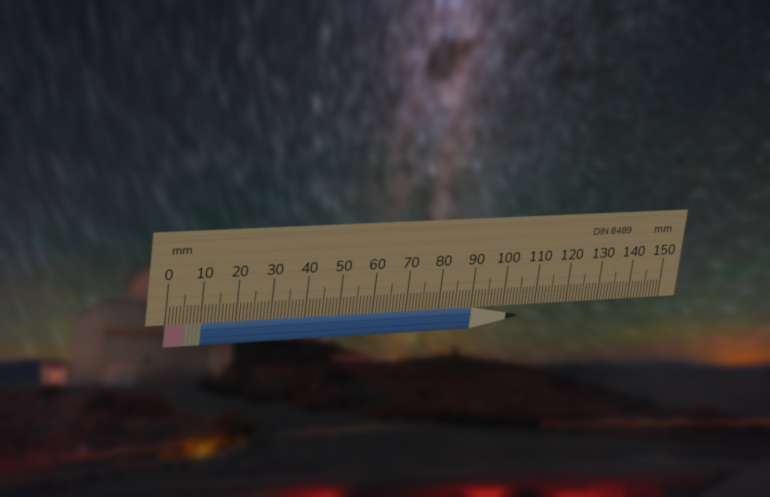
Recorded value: **105** mm
